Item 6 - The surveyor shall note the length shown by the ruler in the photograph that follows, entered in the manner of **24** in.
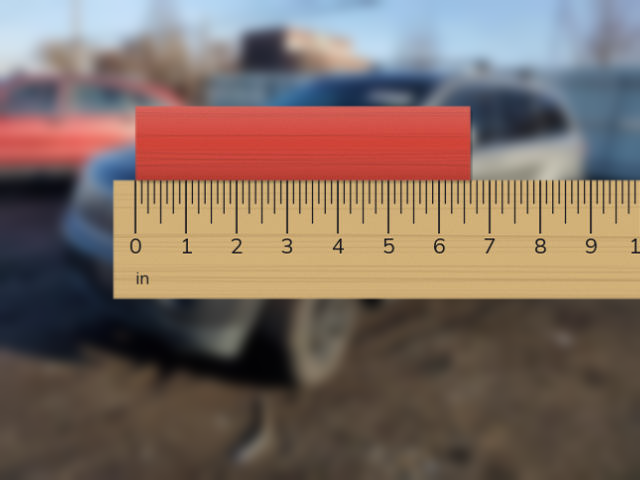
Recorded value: **6.625** in
